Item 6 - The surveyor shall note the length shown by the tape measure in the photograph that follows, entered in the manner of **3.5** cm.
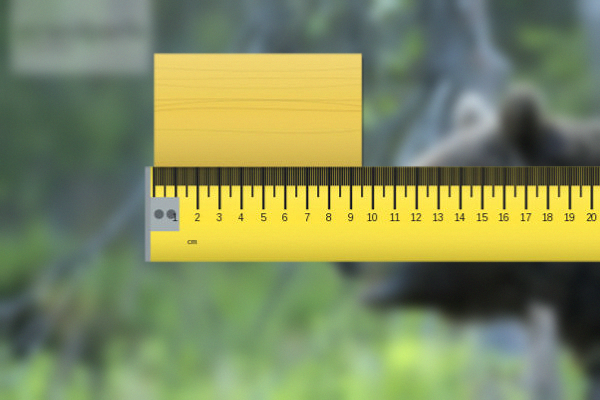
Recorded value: **9.5** cm
